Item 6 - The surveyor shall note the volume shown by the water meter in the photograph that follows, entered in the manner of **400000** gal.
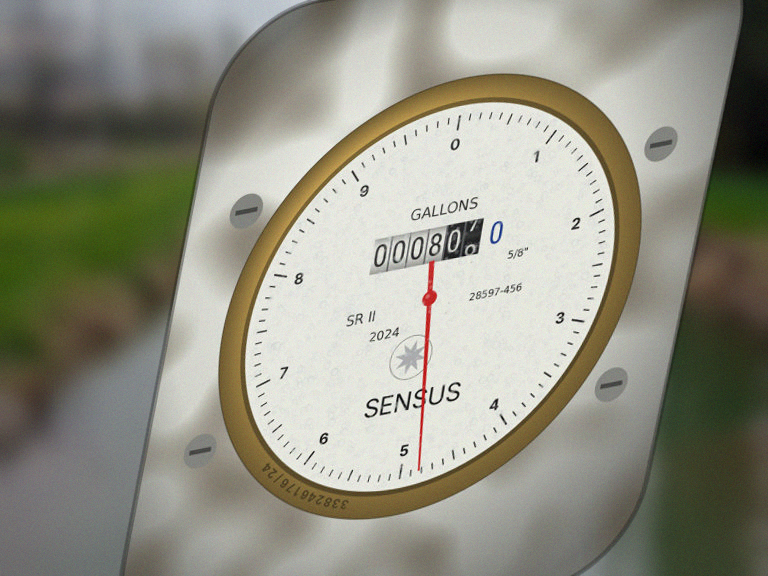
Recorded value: **8074.8** gal
